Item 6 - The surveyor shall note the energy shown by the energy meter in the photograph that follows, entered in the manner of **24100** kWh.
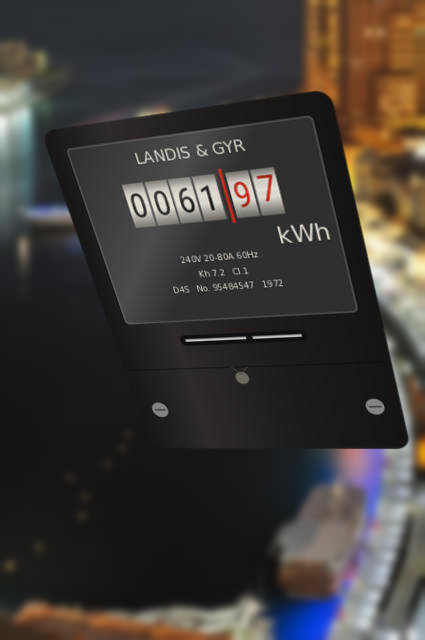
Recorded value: **61.97** kWh
